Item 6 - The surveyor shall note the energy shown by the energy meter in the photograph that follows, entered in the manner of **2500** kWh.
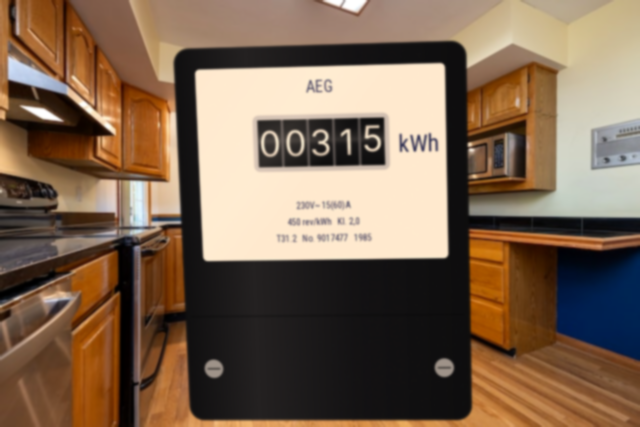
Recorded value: **315** kWh
